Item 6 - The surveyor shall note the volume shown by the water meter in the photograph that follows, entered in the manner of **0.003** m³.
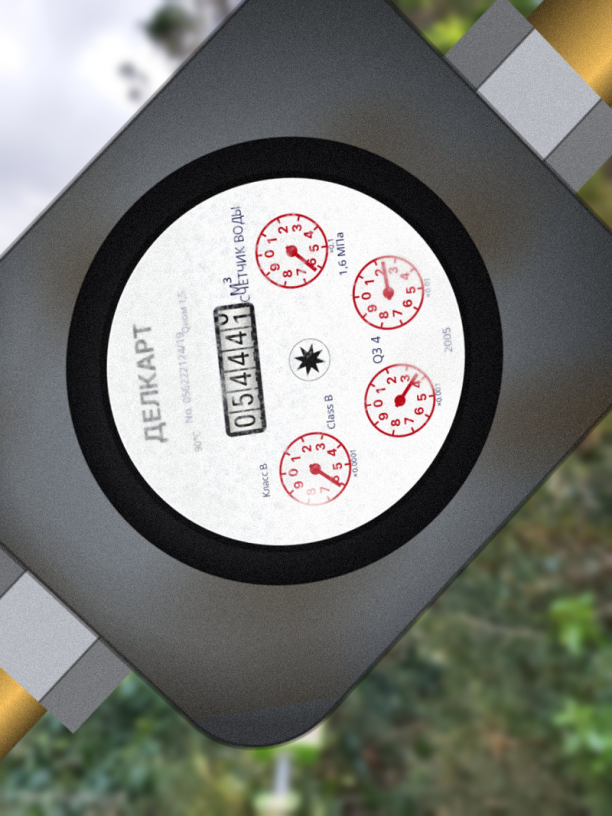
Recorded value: **54440.6236** m³
